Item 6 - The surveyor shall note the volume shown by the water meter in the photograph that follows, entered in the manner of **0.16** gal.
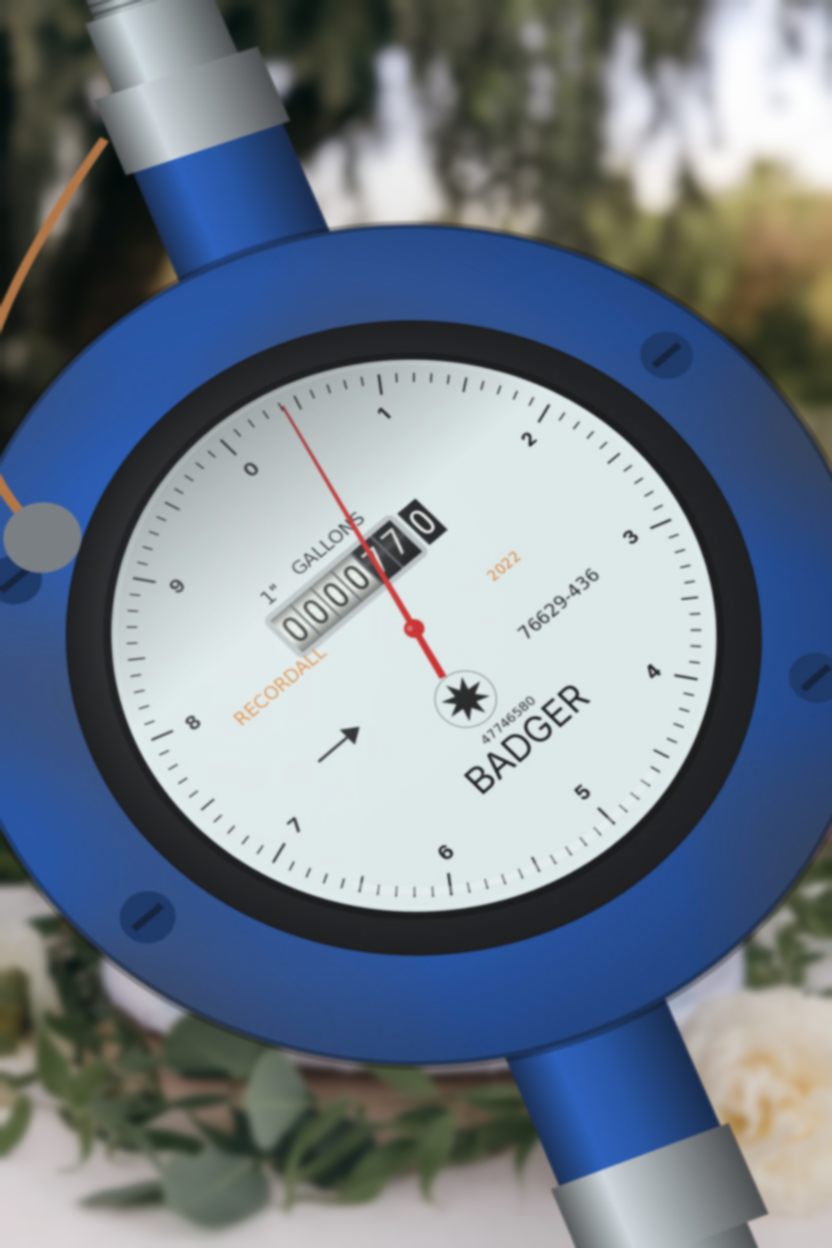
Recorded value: **770.4** gal
